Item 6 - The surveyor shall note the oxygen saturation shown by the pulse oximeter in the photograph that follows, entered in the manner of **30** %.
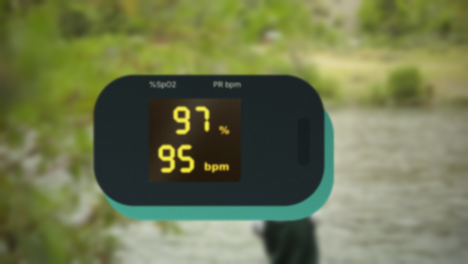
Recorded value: **97** %
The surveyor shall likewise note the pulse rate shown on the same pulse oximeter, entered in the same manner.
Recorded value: **95** bpm
